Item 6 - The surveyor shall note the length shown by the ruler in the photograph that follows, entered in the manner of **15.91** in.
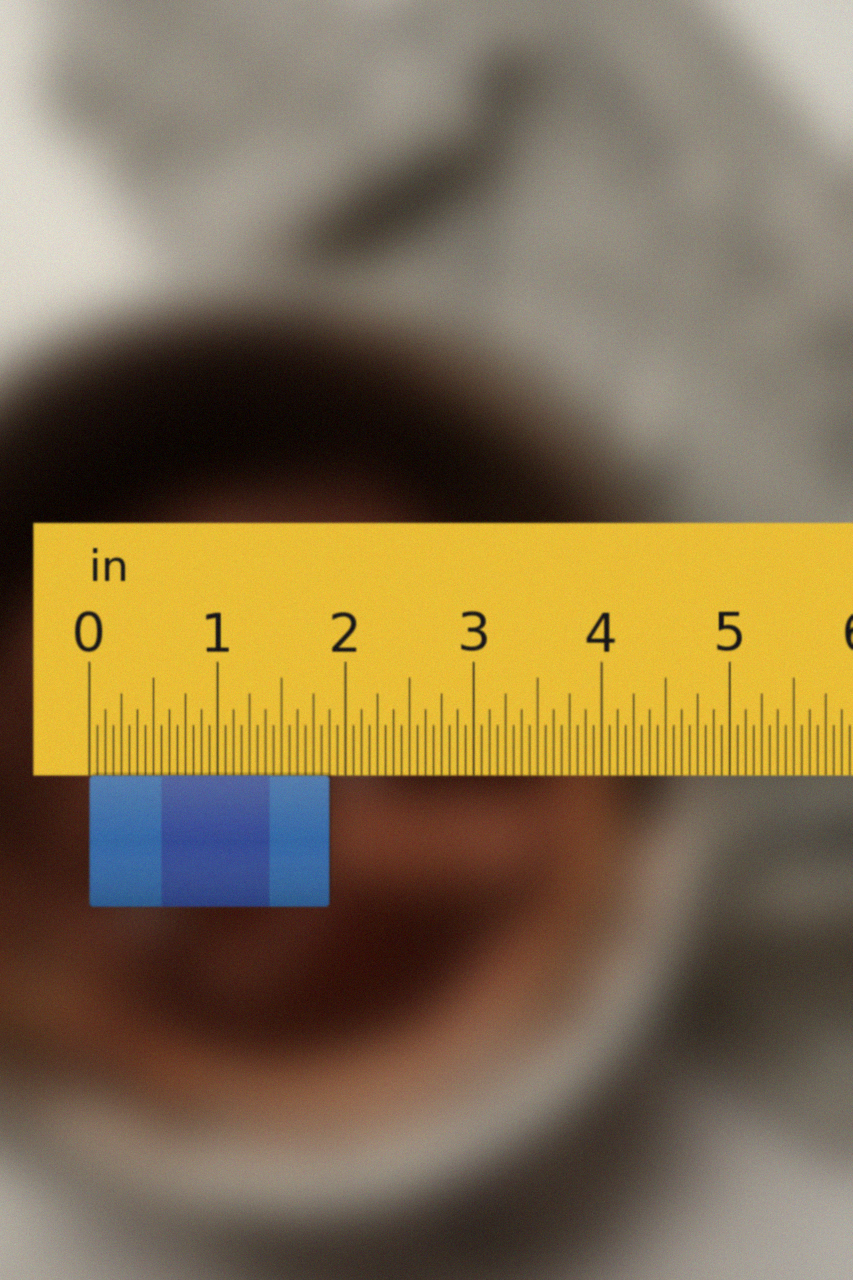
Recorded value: **1.875** in
